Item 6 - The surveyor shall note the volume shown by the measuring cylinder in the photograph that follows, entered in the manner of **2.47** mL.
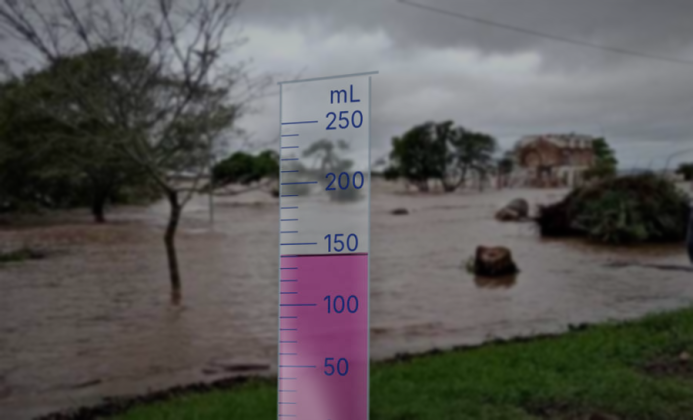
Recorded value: **140** mL
